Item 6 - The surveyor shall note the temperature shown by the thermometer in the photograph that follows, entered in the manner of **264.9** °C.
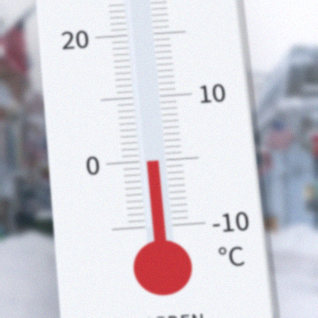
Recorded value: **0** °C
